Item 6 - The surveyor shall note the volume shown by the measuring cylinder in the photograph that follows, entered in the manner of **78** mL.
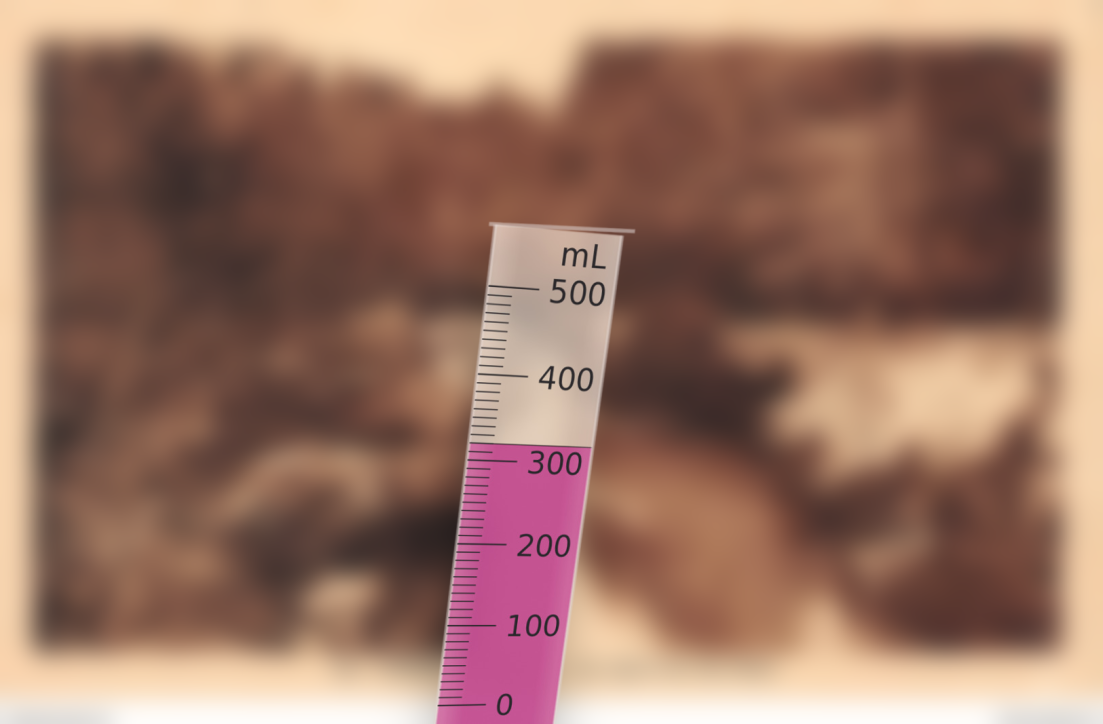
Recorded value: **320** mL
